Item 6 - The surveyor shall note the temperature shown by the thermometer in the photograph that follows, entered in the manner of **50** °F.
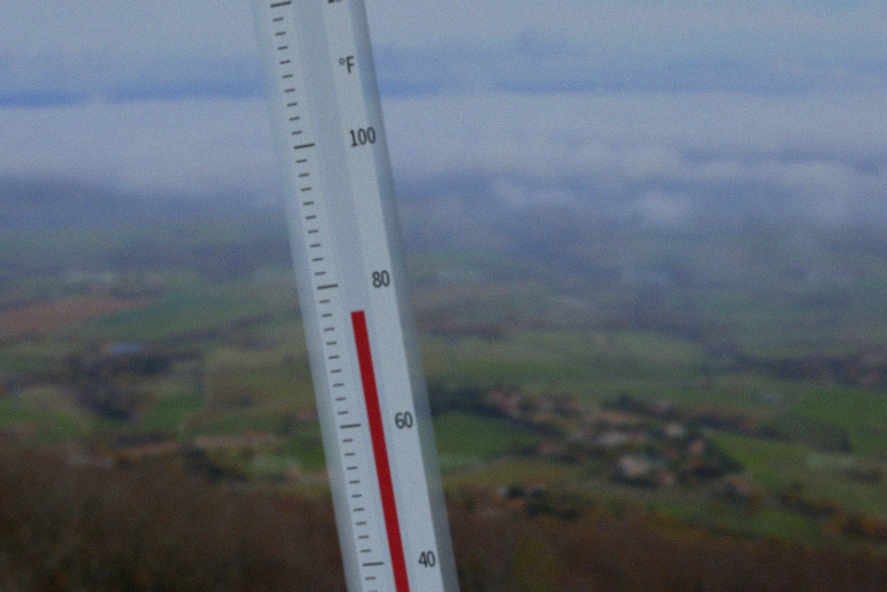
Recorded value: **76** °F
